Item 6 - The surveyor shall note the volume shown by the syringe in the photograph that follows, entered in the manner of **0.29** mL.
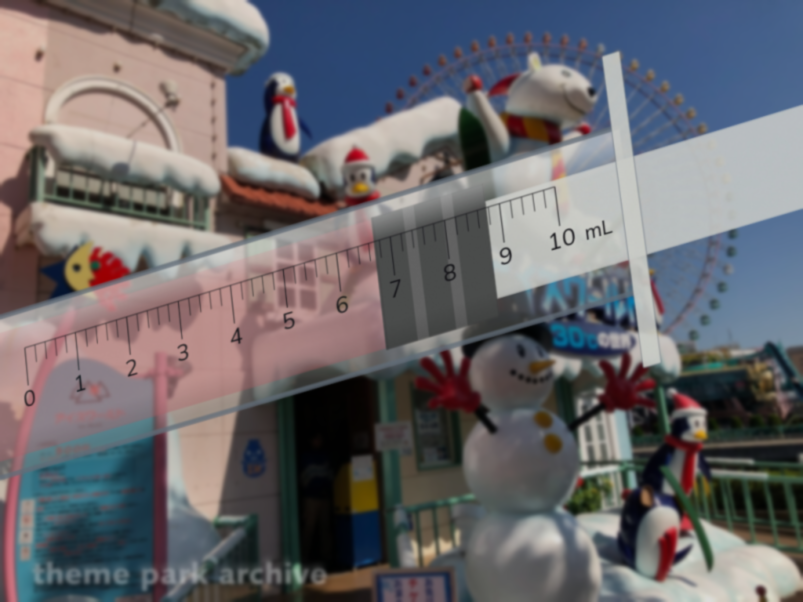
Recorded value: **6.7** mL
